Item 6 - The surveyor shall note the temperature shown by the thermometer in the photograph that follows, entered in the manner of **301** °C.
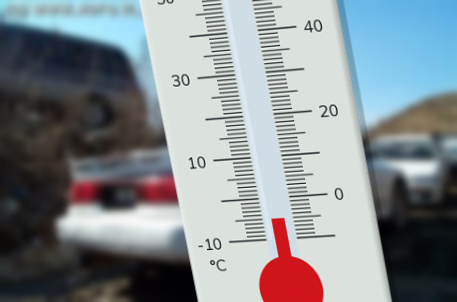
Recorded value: **-5** °C
